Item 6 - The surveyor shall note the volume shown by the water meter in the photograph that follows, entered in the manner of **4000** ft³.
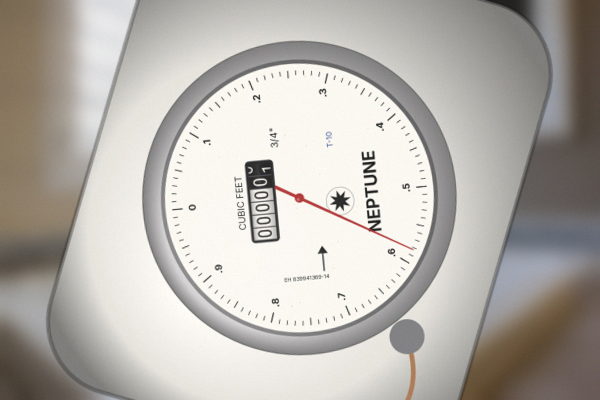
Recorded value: **0.58** ft³
